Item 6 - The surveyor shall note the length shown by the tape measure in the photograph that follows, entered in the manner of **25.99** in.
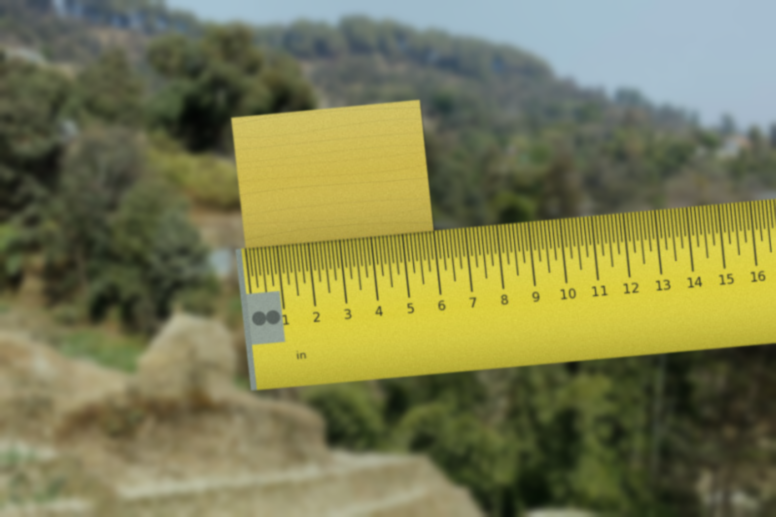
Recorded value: **6** in
